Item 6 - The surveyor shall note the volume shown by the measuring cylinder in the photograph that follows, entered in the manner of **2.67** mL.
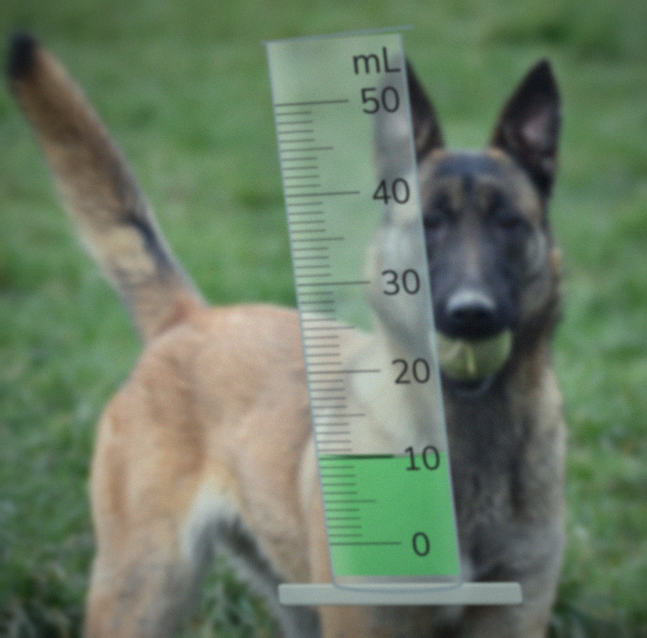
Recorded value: **10** mL
